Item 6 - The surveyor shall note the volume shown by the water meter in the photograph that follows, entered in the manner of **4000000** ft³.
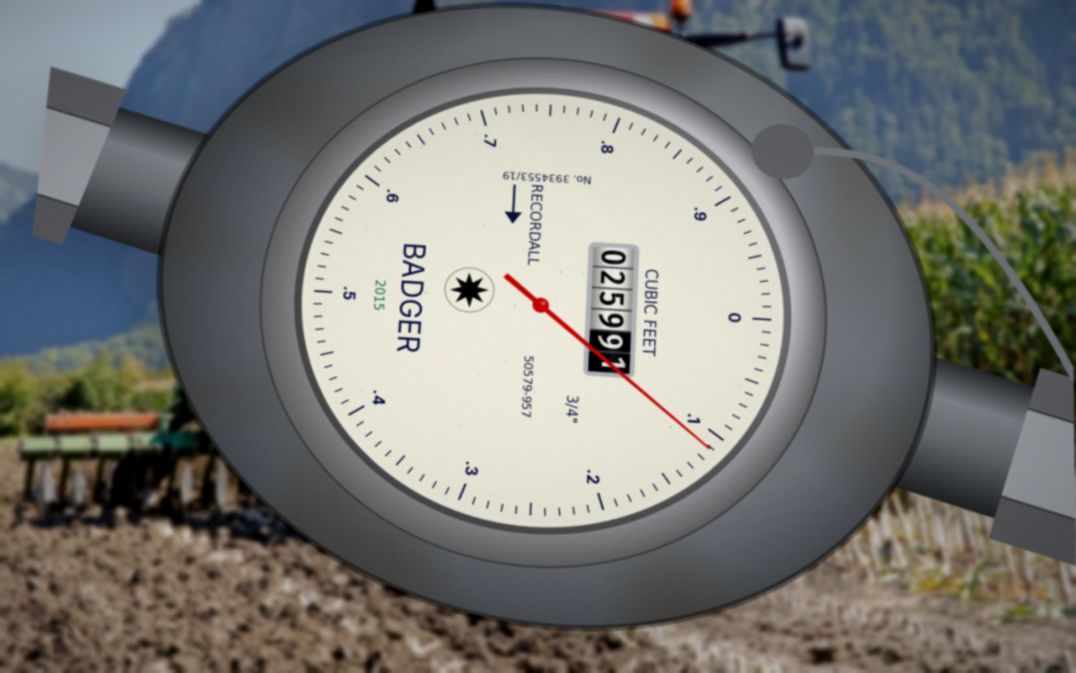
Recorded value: **25991.11** ft³
